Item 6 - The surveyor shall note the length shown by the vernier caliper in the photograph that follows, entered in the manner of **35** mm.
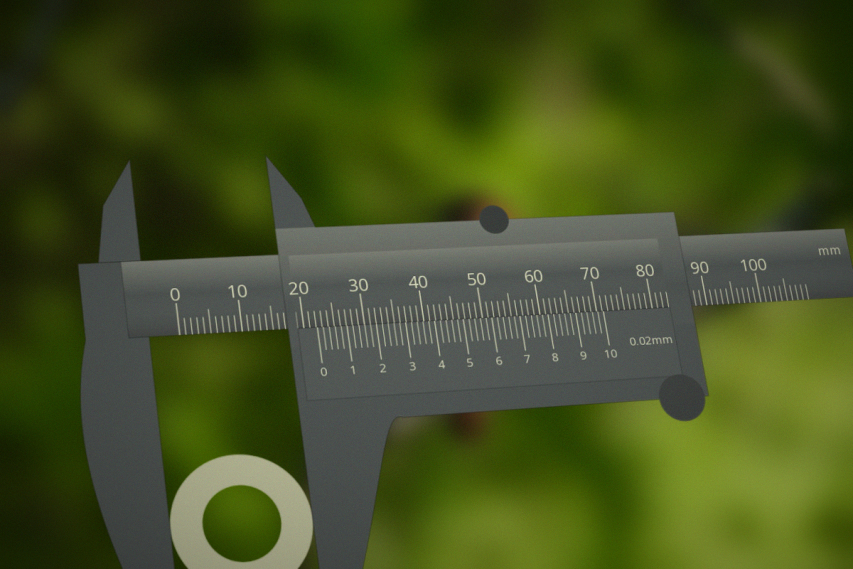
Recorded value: **22.2** mm
